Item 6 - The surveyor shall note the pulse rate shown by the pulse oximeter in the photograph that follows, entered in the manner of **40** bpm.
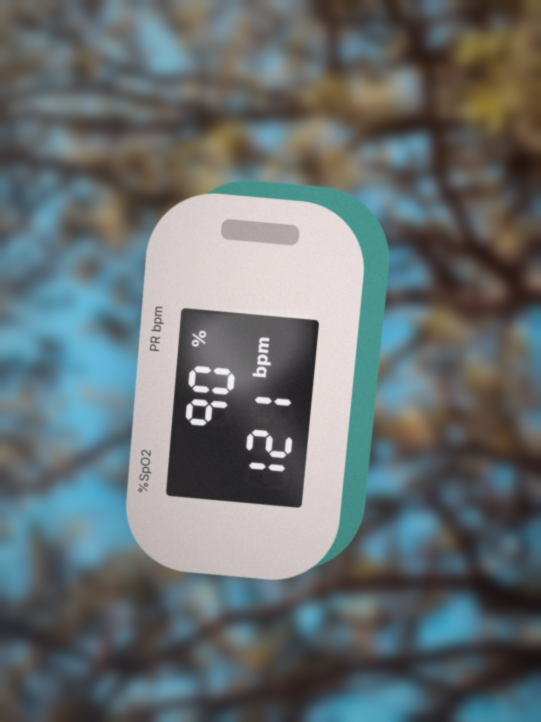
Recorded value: **121** bpm
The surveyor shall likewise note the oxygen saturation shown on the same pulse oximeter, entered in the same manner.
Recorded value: **90** %
